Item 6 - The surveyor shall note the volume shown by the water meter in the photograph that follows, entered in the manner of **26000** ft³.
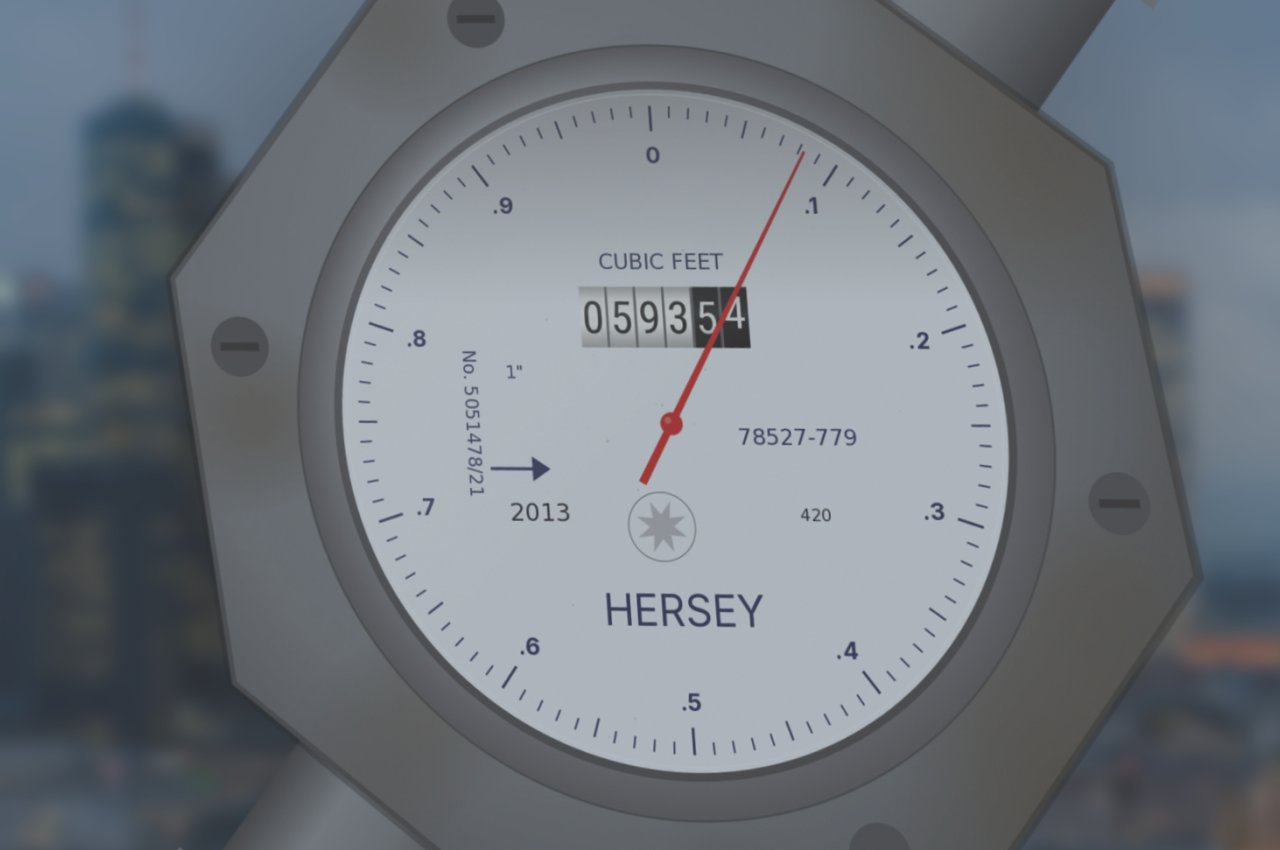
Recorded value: **59354.08** ft³
